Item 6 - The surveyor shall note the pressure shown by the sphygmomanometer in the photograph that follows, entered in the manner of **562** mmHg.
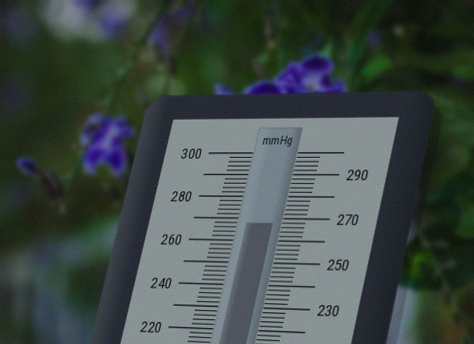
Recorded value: **268** mmHg
